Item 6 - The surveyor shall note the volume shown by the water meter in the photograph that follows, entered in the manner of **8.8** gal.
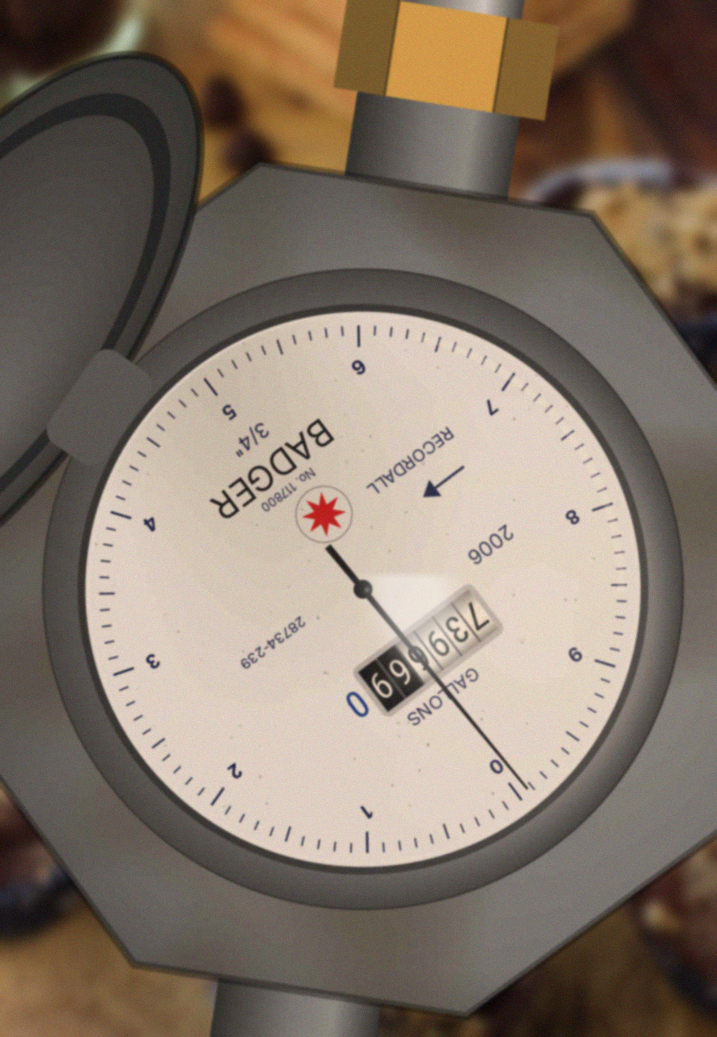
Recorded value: **7396689.9** gal
